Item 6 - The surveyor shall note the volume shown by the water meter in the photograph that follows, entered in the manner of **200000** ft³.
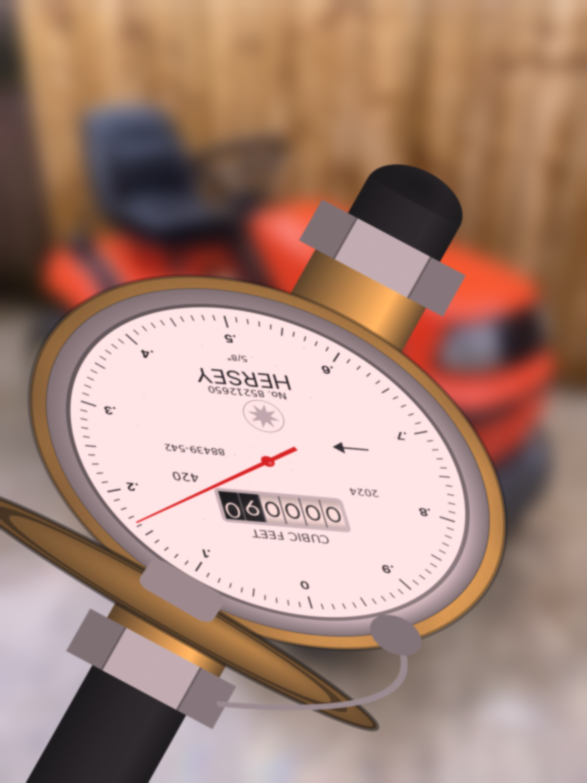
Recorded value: **90.16** ft³
